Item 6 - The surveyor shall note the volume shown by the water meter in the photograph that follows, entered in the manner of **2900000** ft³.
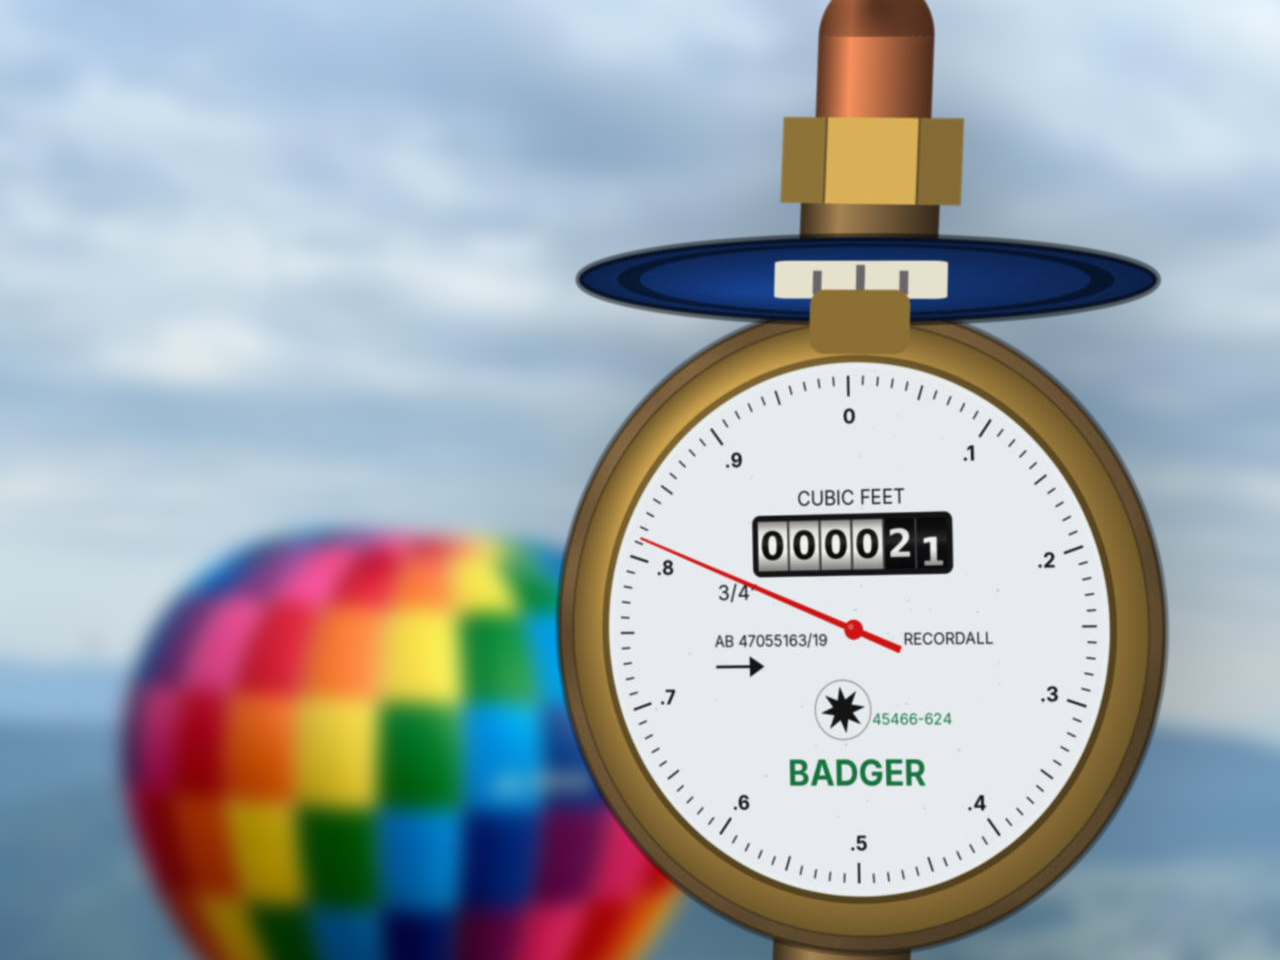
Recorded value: **20.81** ft³
